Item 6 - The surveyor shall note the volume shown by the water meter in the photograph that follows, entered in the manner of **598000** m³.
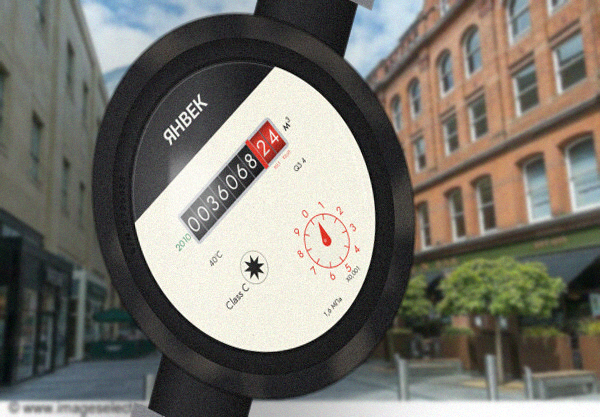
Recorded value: **36068.240** m³
